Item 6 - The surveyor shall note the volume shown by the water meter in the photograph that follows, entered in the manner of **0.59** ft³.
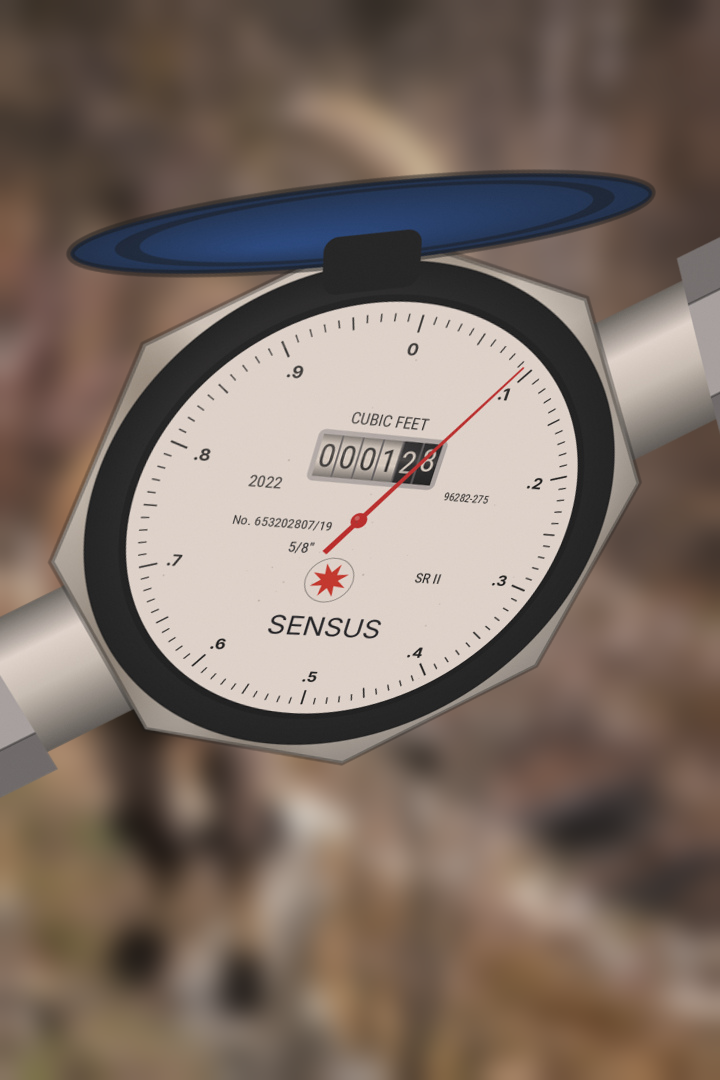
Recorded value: **128.09** ft³
